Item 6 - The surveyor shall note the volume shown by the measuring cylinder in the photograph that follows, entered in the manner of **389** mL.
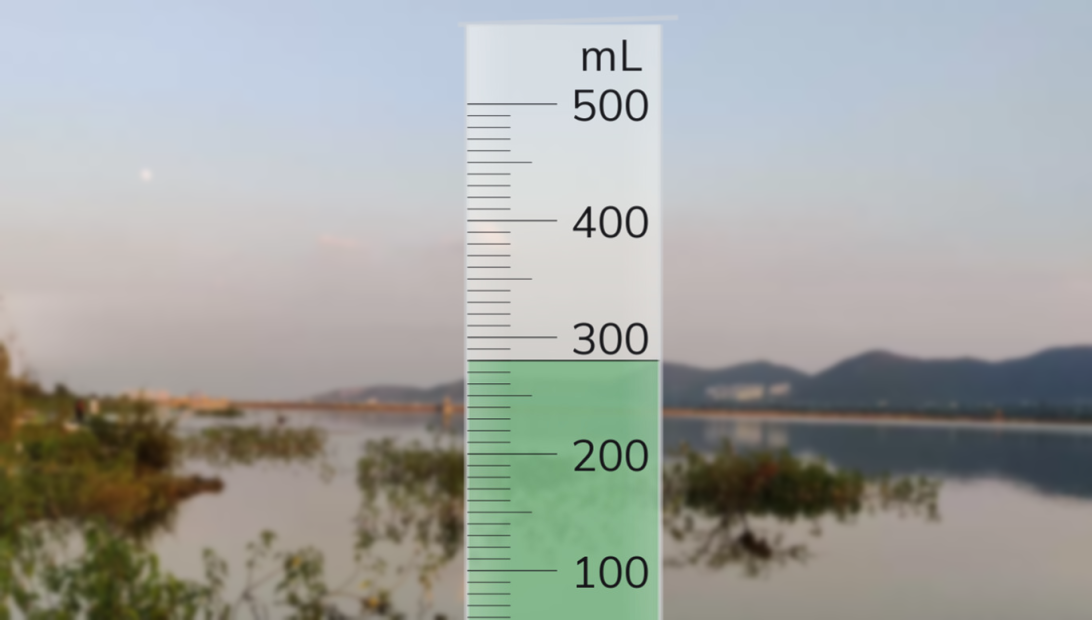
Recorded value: **280** mL
